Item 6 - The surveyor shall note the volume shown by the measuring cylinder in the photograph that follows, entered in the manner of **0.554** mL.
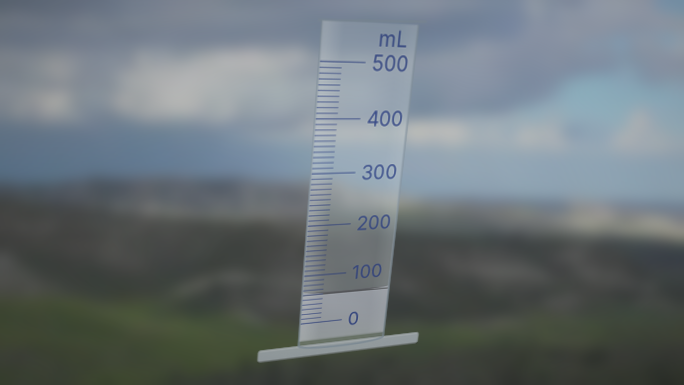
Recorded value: **60** mL
